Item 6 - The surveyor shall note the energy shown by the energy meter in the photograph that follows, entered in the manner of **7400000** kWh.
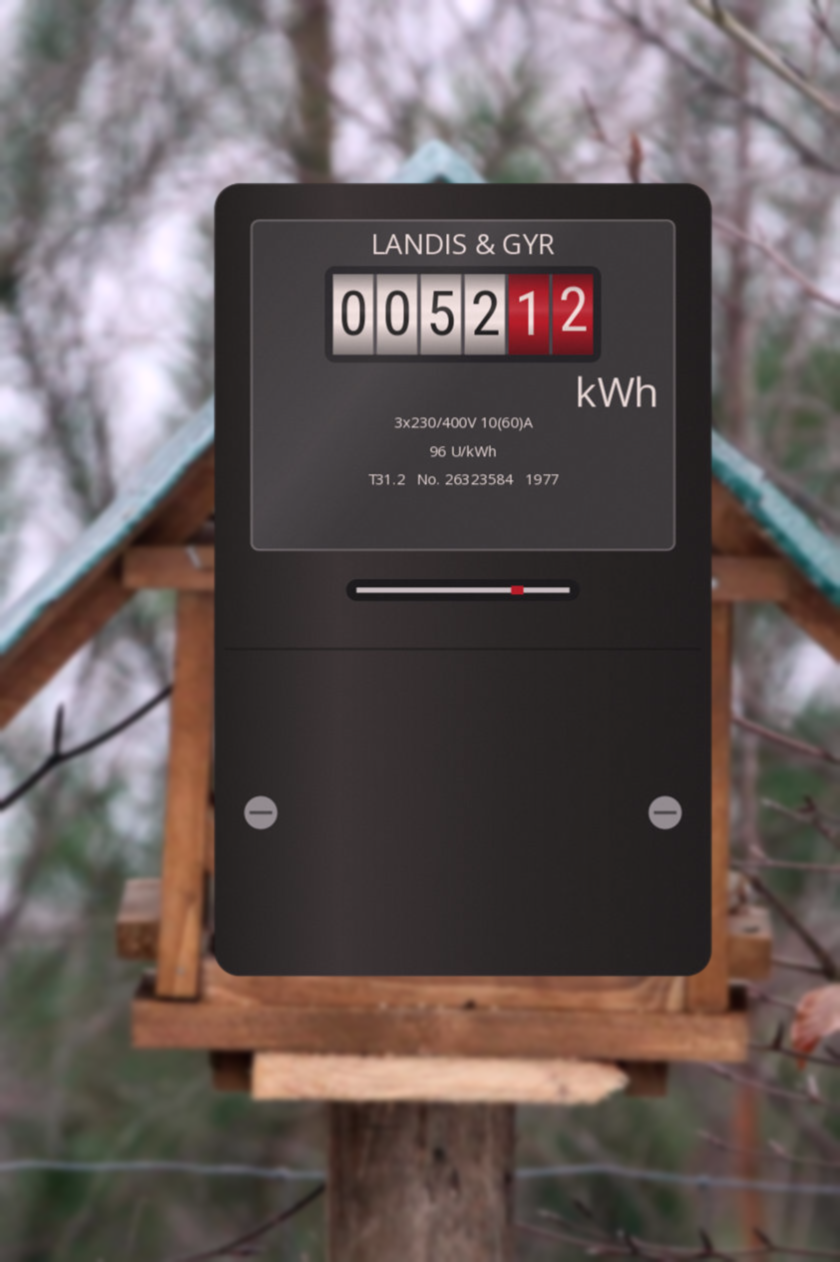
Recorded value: **52.12** kWh
